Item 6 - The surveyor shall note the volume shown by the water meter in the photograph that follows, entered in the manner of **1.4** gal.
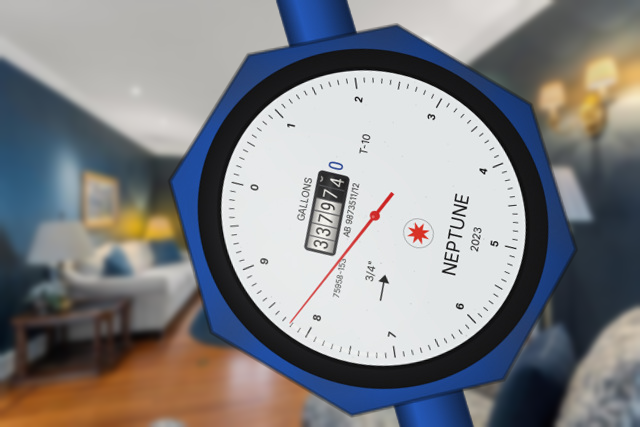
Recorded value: **3379738.2** gal
